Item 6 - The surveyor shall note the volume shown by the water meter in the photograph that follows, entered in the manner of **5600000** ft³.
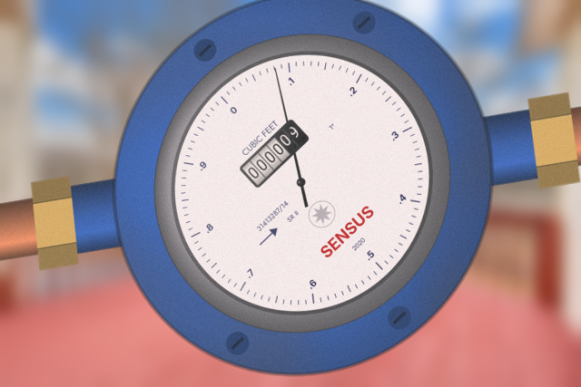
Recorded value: **9.08** ft³
